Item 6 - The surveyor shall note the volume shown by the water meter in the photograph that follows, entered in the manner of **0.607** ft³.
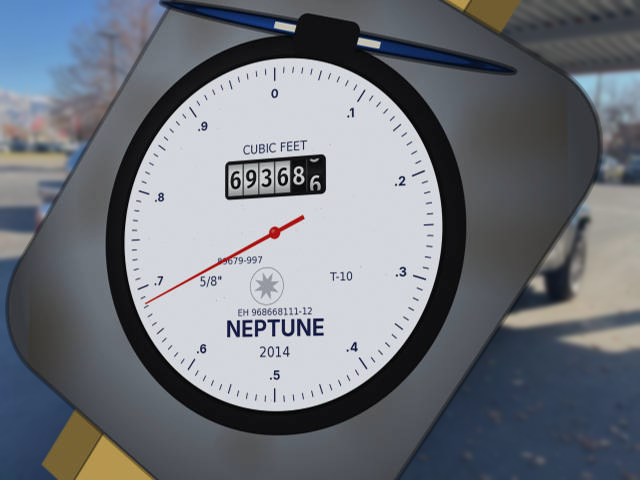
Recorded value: **693685.68** ft³
